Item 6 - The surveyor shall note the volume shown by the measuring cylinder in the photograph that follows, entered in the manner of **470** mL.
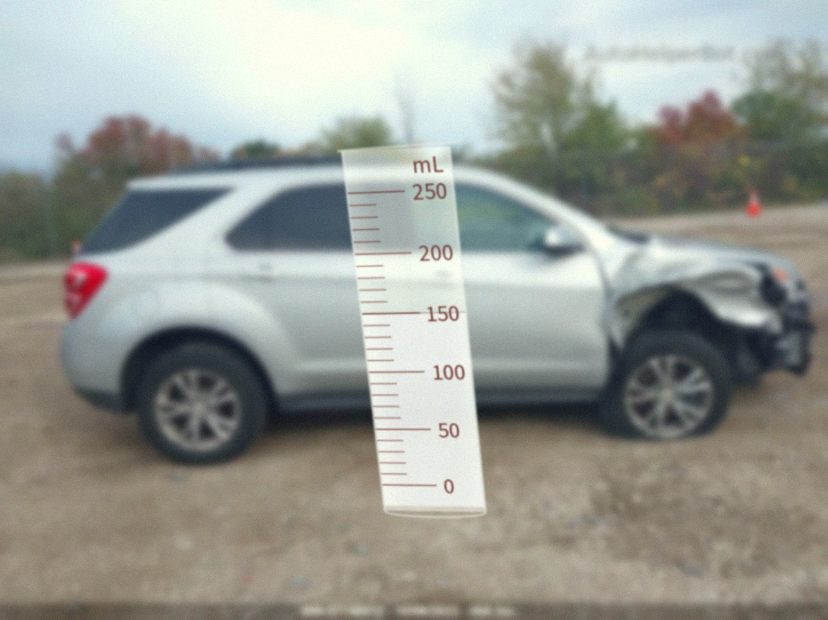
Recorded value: **150** mL
